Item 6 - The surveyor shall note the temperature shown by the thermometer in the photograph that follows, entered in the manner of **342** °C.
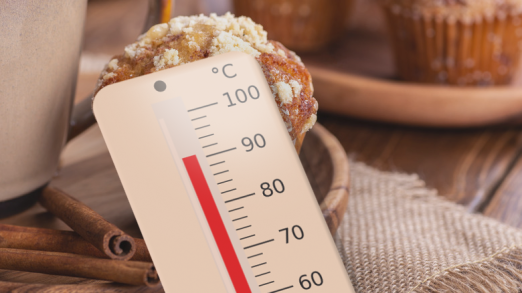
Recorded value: **91** °C
